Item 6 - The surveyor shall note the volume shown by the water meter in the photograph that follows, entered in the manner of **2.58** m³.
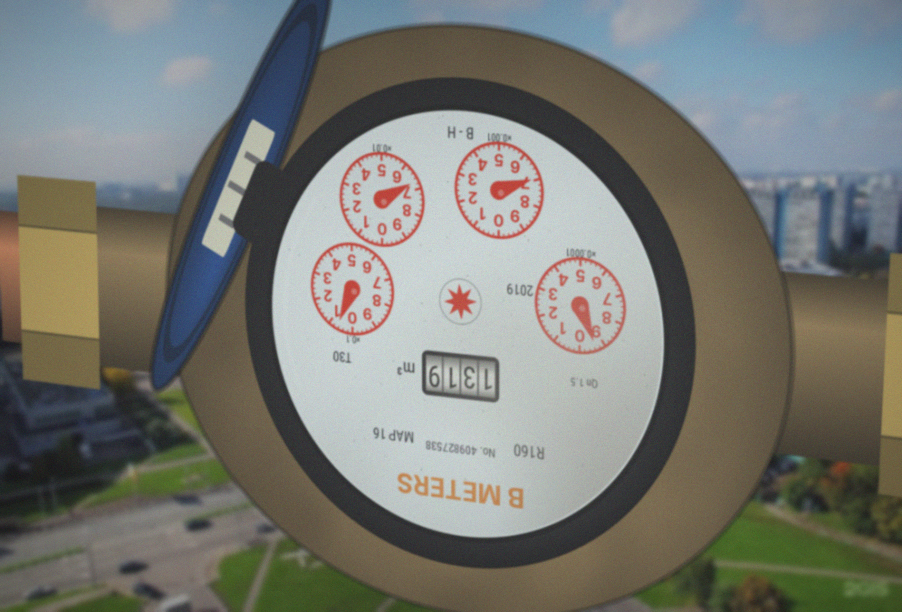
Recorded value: **1319.0669** m³
